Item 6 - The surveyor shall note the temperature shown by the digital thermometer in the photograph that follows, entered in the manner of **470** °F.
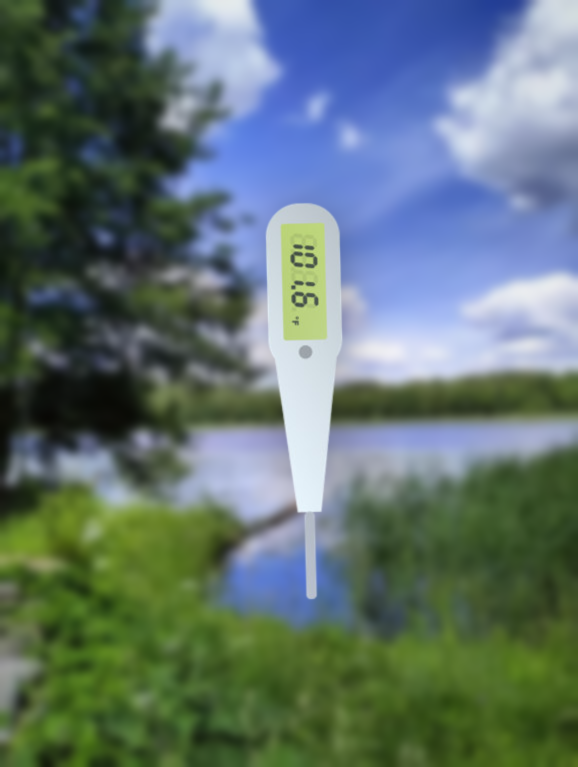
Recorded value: **101.6** °F
